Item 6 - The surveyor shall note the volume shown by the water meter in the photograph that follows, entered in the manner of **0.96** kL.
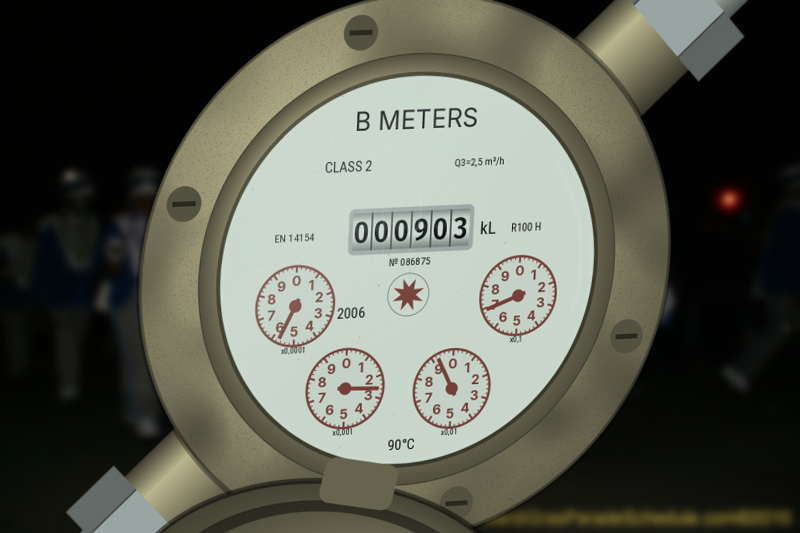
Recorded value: **903.6925** kL
